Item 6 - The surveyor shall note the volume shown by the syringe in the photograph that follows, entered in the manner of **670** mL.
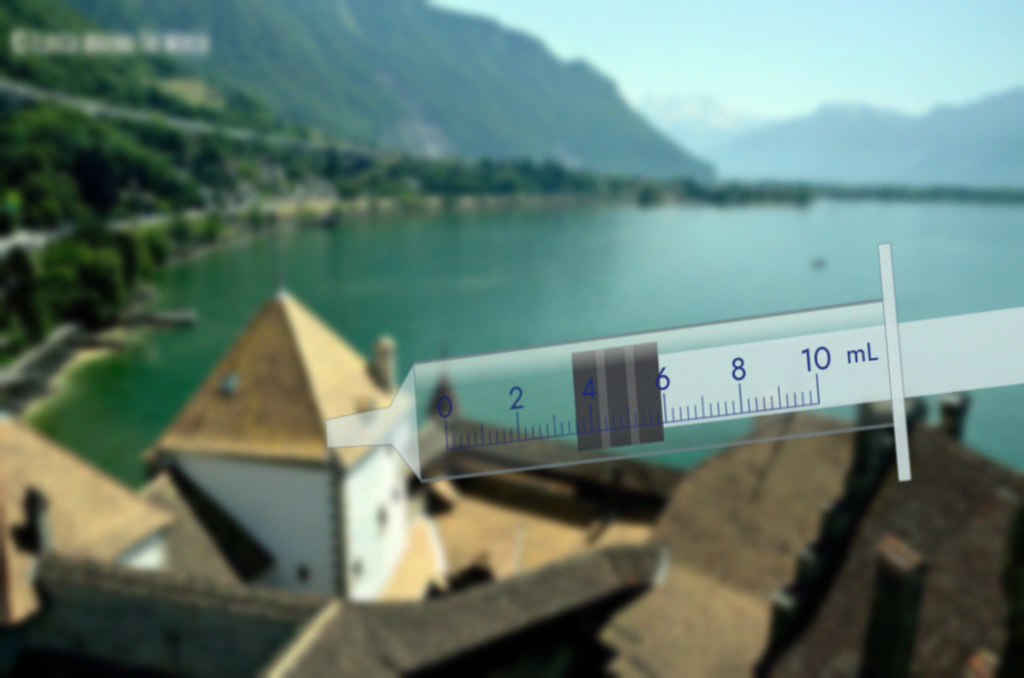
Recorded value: **3.6** mL
